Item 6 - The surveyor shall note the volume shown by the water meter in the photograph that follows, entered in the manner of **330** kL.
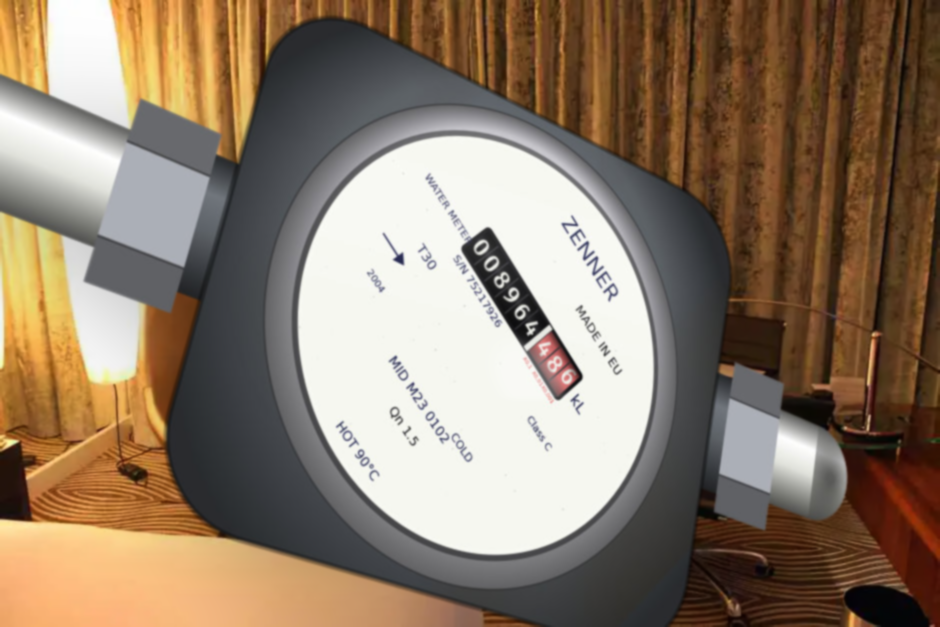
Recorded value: **8964.486** kL
